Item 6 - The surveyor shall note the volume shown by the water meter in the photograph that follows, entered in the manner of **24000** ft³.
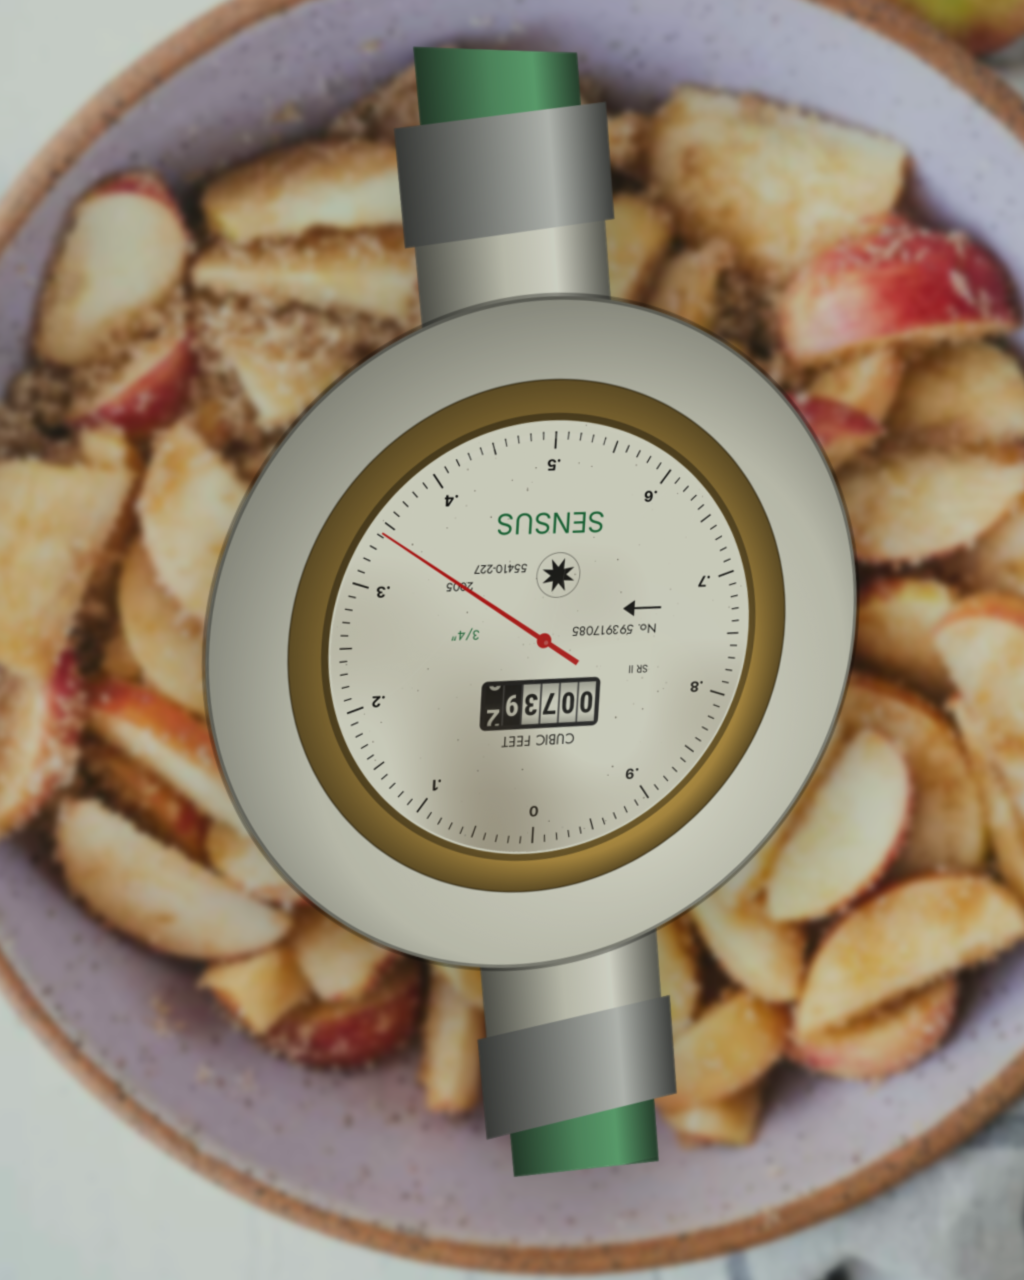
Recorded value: **7392.34** ft³
